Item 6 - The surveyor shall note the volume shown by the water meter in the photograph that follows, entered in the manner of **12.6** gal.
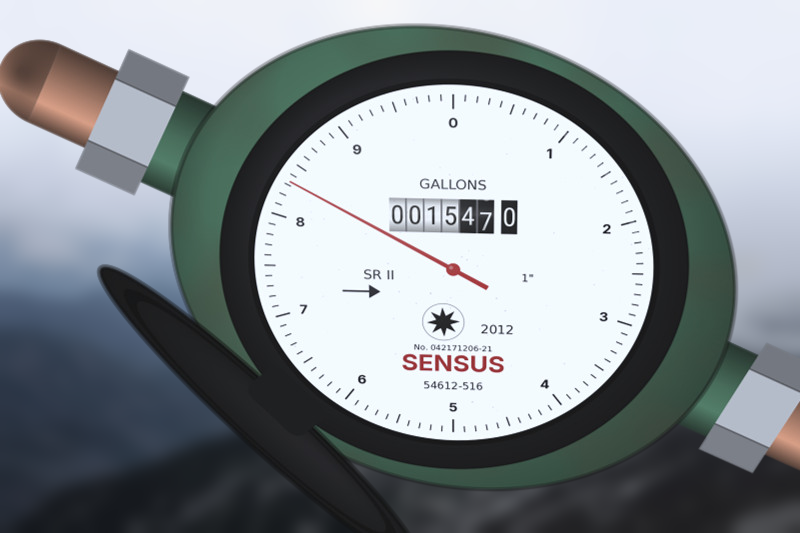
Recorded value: **15468.3** gal
